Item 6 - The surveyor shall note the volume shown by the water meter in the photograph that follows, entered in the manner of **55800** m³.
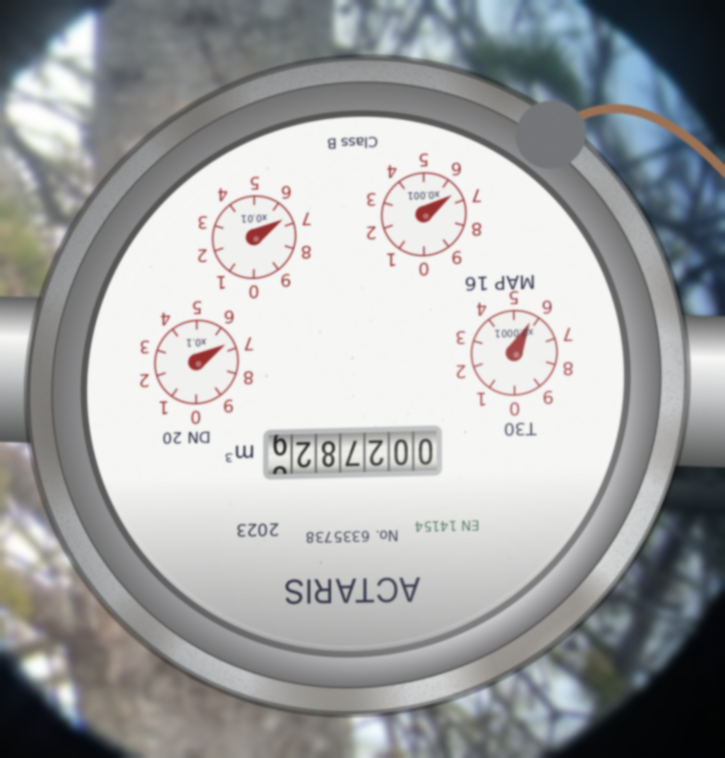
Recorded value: **27828.6665** m³
